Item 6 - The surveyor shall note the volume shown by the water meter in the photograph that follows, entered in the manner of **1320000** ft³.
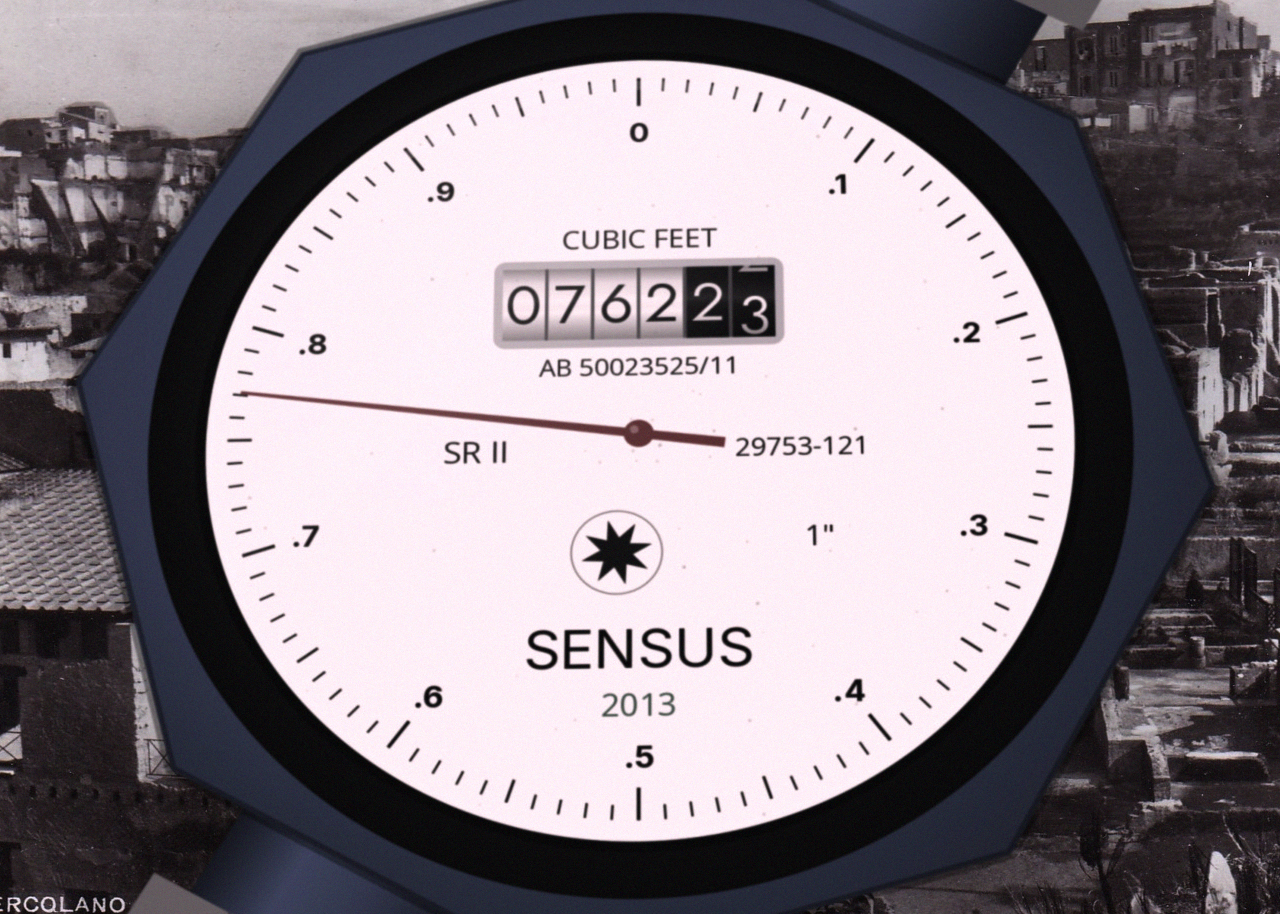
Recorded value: **76222.77** ft³
